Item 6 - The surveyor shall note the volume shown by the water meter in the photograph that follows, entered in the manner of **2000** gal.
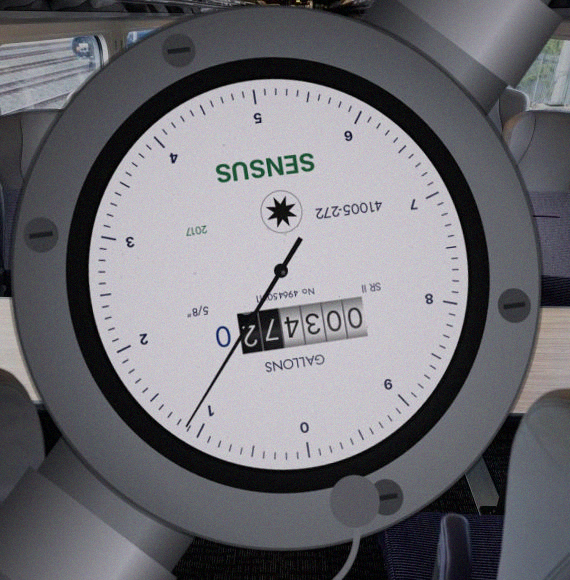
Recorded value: **34721.1** gal
